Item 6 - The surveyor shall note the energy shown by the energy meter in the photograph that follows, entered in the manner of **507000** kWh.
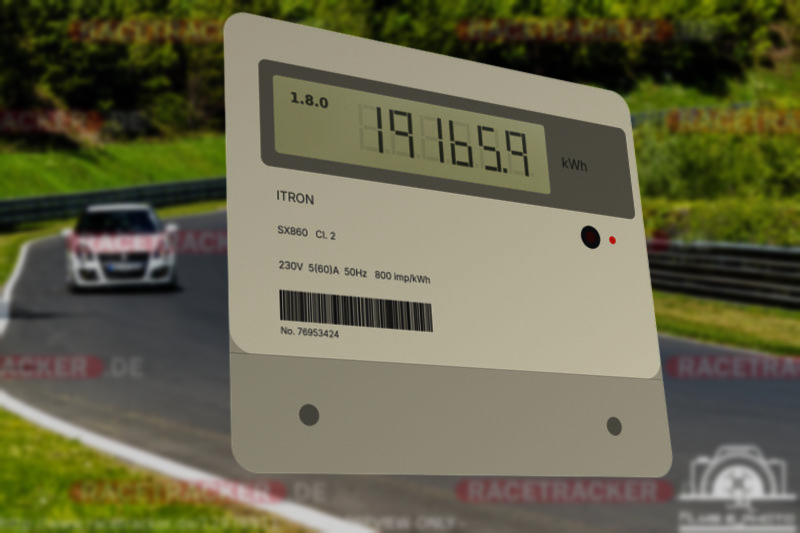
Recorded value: **19165.9** kWh
